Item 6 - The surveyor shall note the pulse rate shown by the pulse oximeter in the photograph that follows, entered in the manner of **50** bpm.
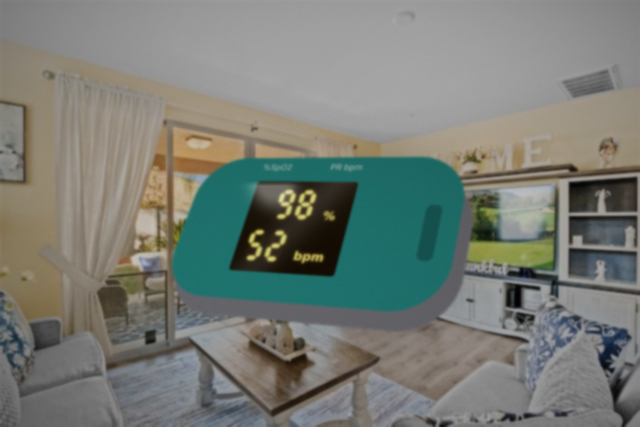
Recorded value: **52** bpm
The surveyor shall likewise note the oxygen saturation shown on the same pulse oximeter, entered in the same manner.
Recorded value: **98** %
